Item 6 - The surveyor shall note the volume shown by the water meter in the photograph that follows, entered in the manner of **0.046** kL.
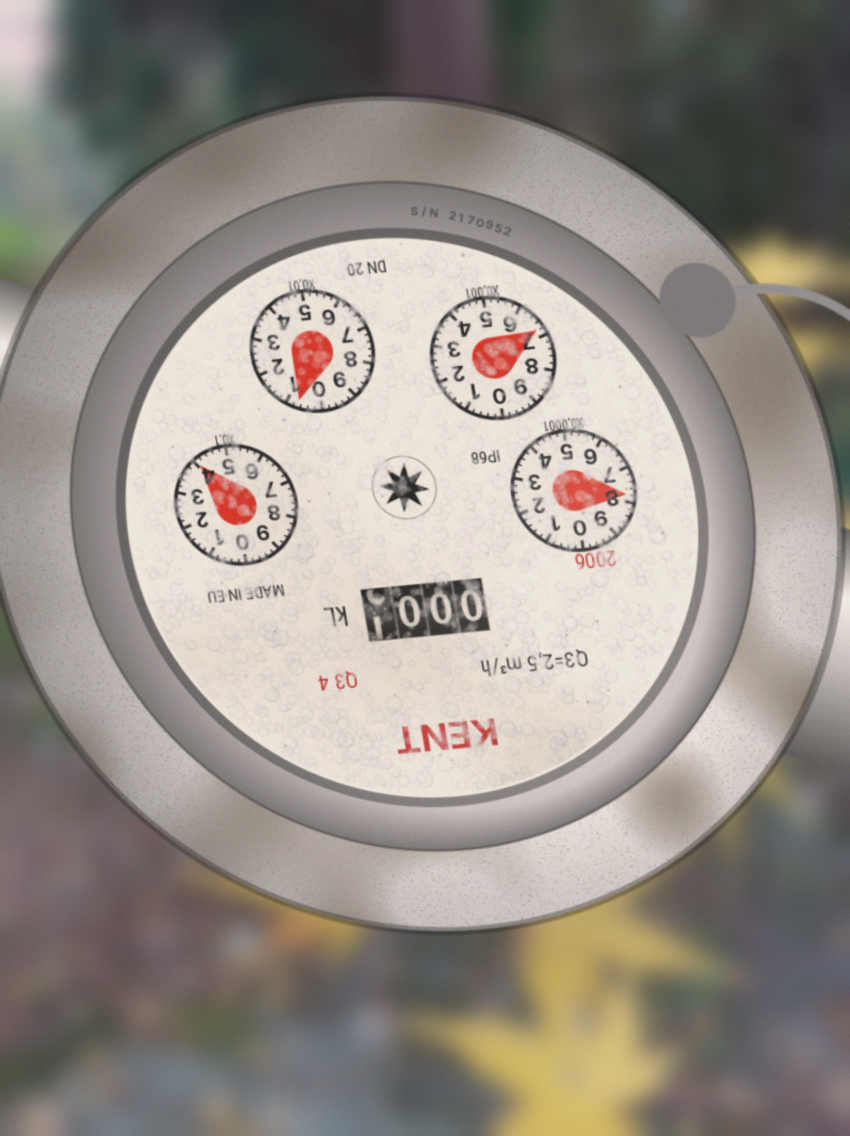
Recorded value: **1.4067** kL
